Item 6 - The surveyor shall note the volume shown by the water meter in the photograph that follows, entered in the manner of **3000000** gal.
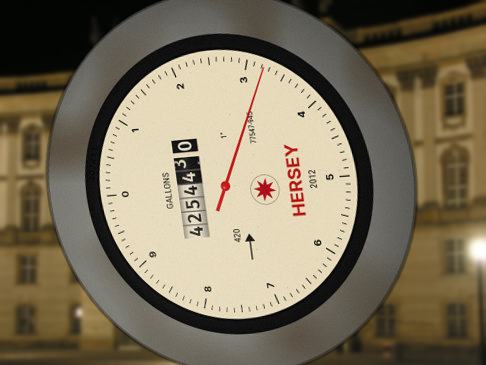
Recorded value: **4254433.2** gal
